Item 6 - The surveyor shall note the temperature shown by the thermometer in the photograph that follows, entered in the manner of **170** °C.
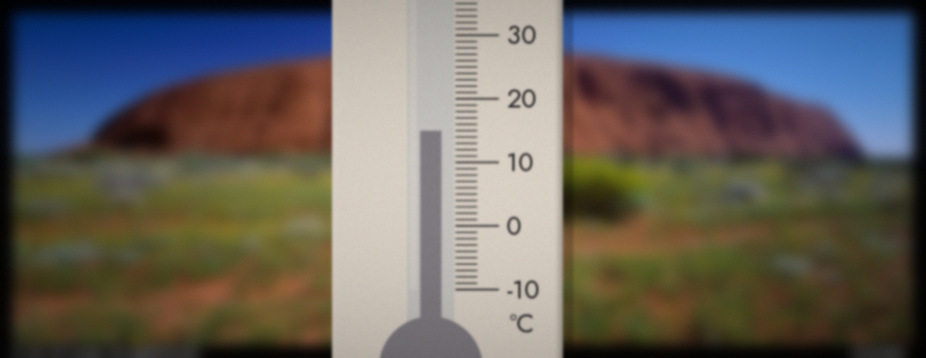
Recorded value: **15** °C
